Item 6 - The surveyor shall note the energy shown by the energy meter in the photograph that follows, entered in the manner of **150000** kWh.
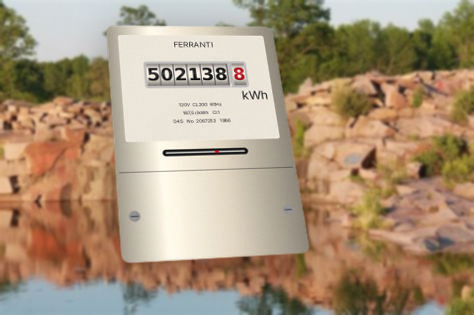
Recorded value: **502138.8** kWh
